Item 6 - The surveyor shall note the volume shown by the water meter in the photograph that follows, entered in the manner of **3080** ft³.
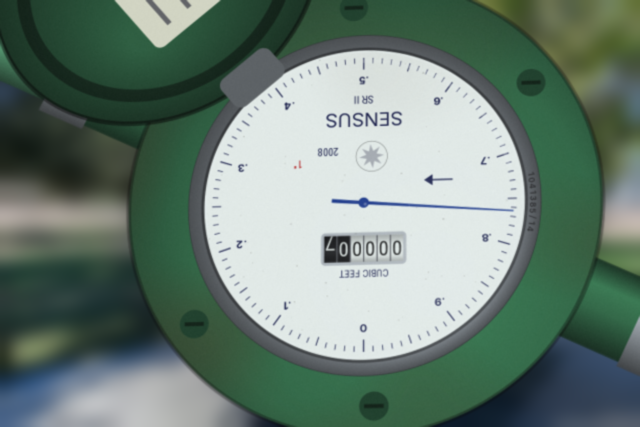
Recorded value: **6.76** ft³
